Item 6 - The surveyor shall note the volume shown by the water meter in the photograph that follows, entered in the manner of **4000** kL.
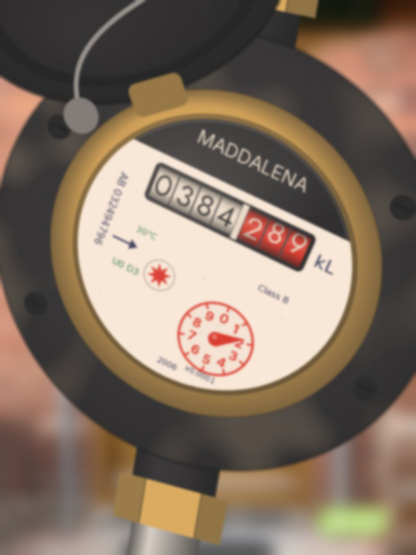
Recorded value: **384.2891** kL
